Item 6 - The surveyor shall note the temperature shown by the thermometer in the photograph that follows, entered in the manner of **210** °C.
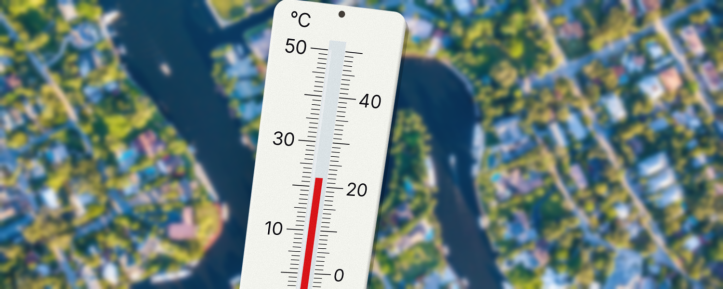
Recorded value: **22** °C
